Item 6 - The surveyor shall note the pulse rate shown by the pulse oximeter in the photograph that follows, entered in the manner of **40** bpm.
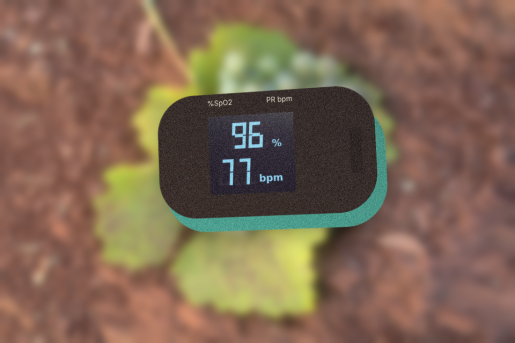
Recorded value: **77** bpm
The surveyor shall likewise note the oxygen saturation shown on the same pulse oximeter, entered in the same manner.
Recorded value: **96** %
